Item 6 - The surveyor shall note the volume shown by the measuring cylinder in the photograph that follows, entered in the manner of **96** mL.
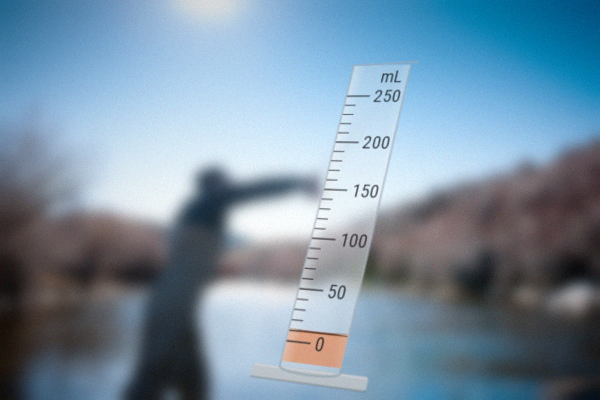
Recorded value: **10** mL
